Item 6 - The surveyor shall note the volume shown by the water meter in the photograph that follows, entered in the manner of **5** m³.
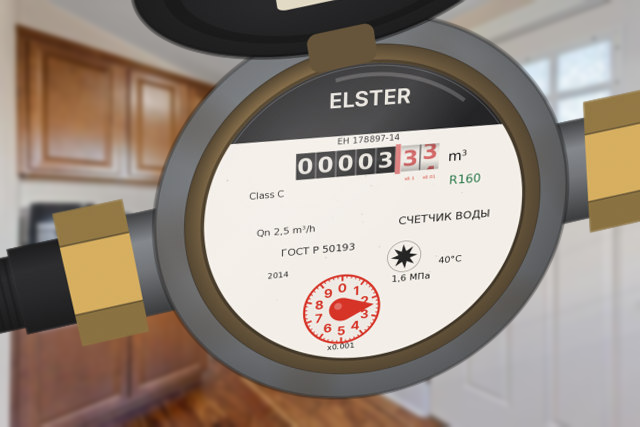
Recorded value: **3.332** m³
